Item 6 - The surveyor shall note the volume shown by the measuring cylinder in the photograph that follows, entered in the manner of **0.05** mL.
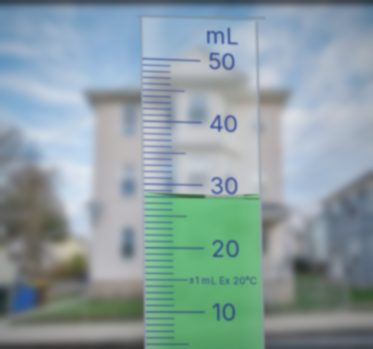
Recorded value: **28** mL
